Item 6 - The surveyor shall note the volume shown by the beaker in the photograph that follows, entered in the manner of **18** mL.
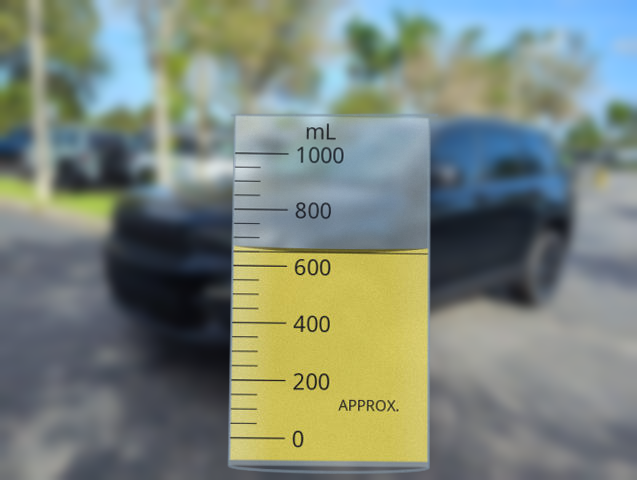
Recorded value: **650** mL
